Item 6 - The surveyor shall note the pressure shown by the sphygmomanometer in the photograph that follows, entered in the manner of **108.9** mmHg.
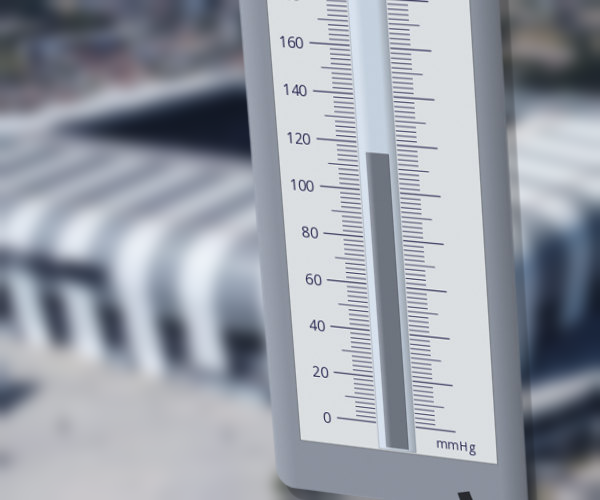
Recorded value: **116** mmHg
